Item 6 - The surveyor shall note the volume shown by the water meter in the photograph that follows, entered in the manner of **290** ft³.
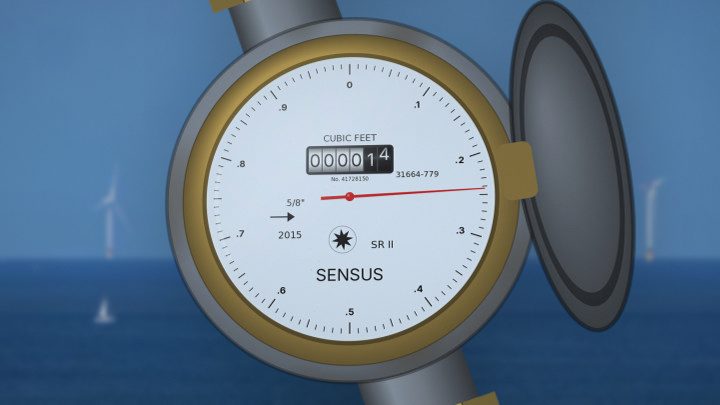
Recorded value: **14.24** ft³
